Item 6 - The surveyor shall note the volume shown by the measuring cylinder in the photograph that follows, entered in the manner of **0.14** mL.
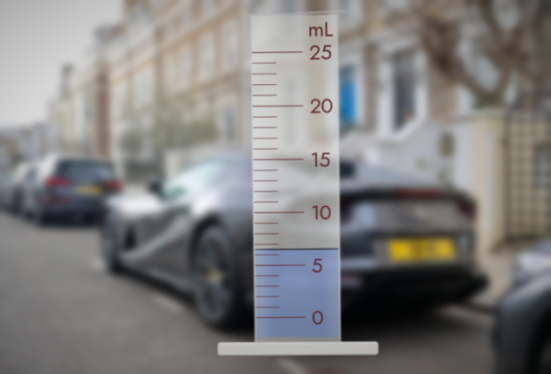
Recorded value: **6.5** mL
